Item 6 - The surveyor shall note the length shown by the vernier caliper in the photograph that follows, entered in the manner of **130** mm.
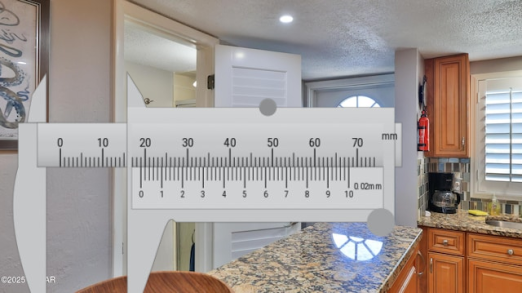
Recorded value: **19.0** mm
